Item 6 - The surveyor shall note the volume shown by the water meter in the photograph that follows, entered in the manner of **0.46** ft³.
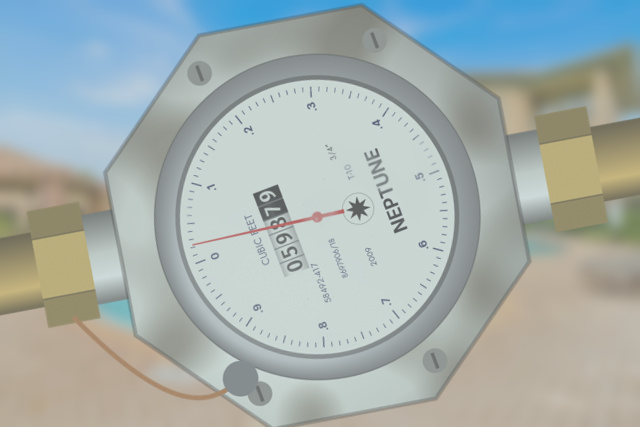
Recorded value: **59879.02** ft³
